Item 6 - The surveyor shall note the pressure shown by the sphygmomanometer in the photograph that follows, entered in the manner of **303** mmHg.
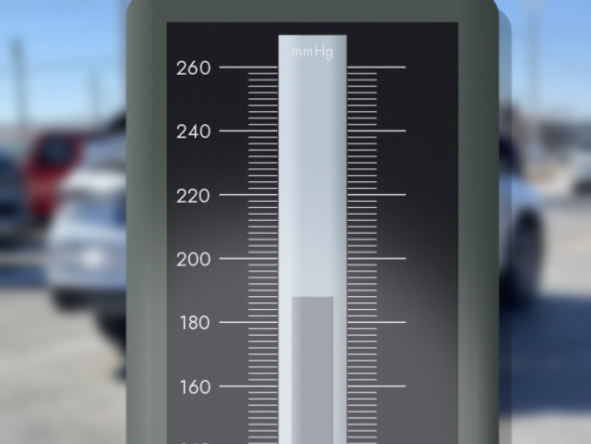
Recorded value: **188** mmHg
